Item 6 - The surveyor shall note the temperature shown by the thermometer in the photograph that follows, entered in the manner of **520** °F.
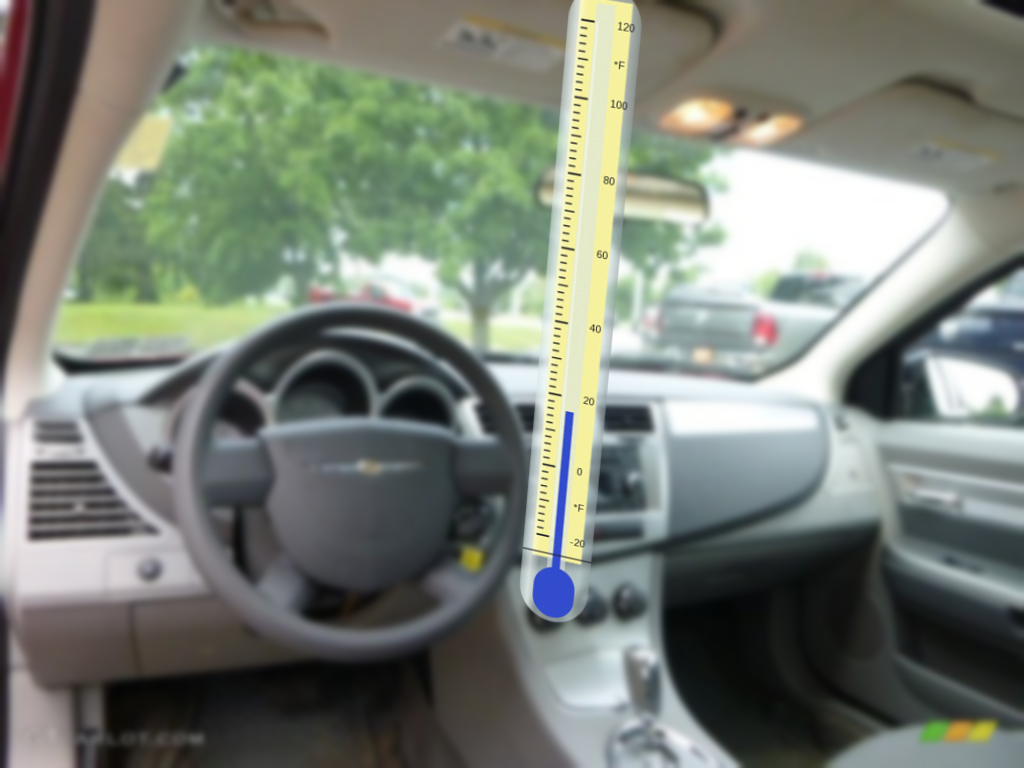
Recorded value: **16** °F
